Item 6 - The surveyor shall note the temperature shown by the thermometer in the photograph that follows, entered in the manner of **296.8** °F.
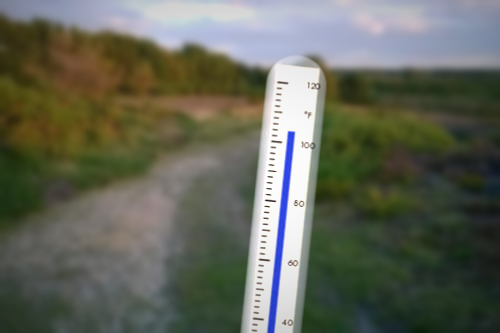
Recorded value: **104** °F
